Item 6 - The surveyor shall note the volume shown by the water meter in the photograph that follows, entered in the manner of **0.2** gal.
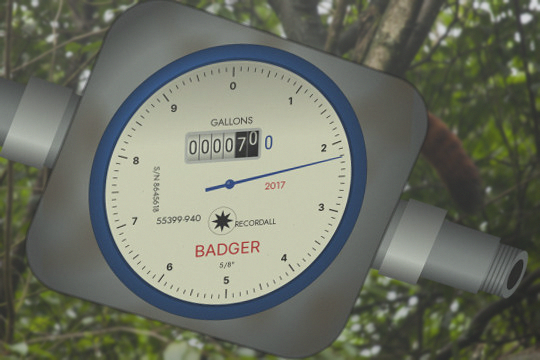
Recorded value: **702.2** gal
